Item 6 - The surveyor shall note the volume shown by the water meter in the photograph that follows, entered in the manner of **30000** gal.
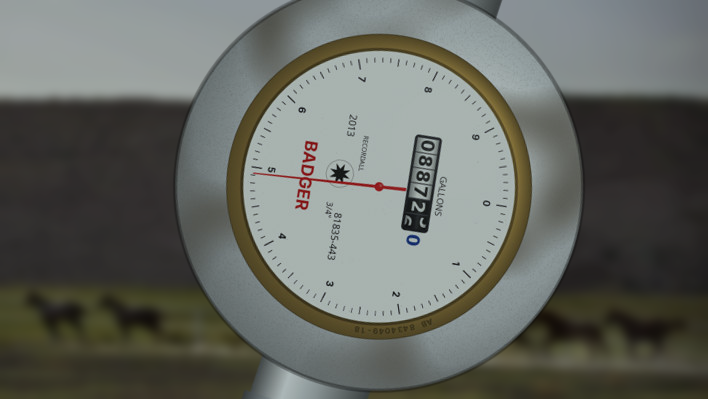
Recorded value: **887254.9** gal
